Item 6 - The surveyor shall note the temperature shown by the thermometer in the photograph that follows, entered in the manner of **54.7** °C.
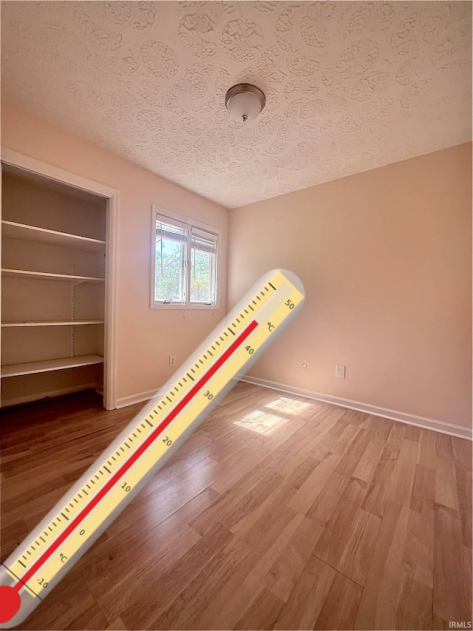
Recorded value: **44** °C
